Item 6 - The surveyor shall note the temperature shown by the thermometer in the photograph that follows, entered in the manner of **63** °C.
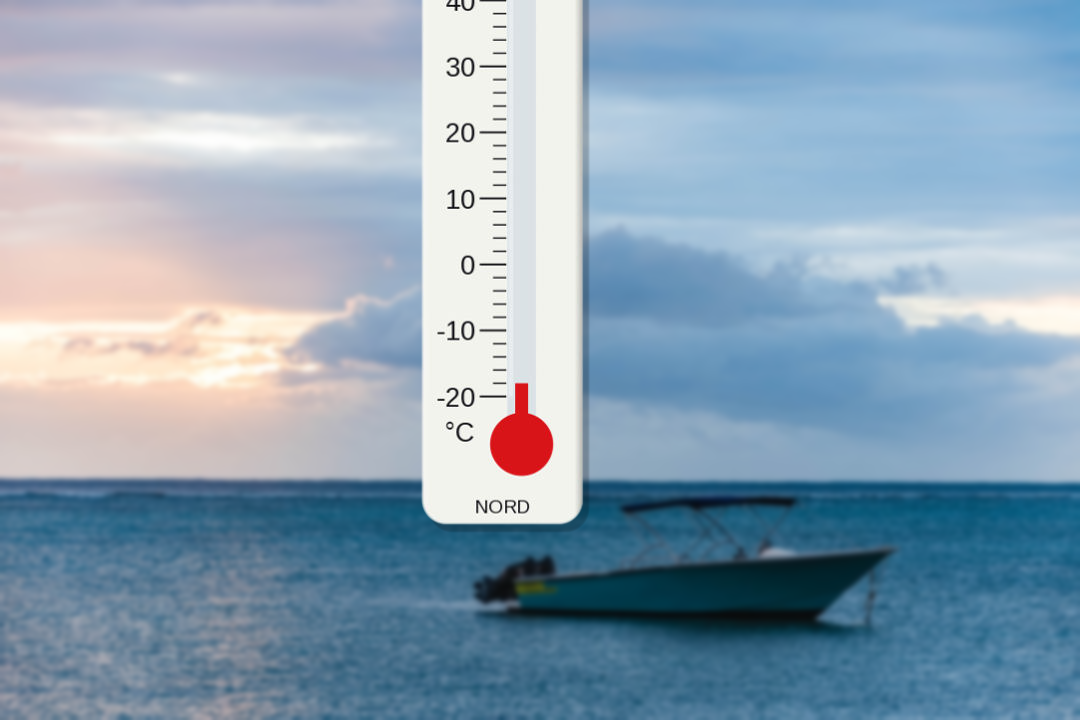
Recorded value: **-18** °C
